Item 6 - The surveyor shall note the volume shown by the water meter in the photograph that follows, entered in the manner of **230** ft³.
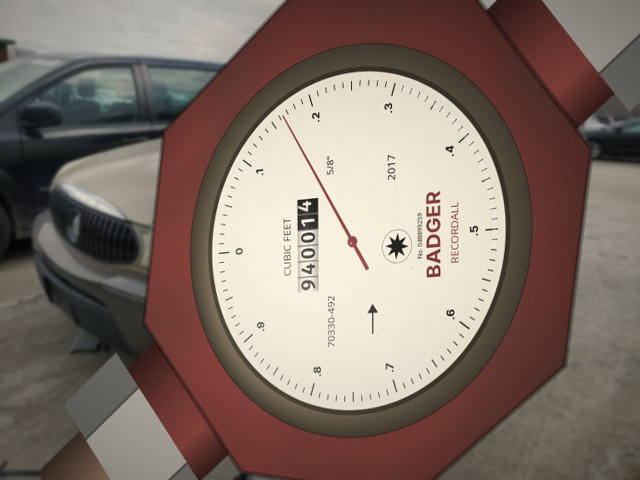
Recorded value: **940014.16** ft³
